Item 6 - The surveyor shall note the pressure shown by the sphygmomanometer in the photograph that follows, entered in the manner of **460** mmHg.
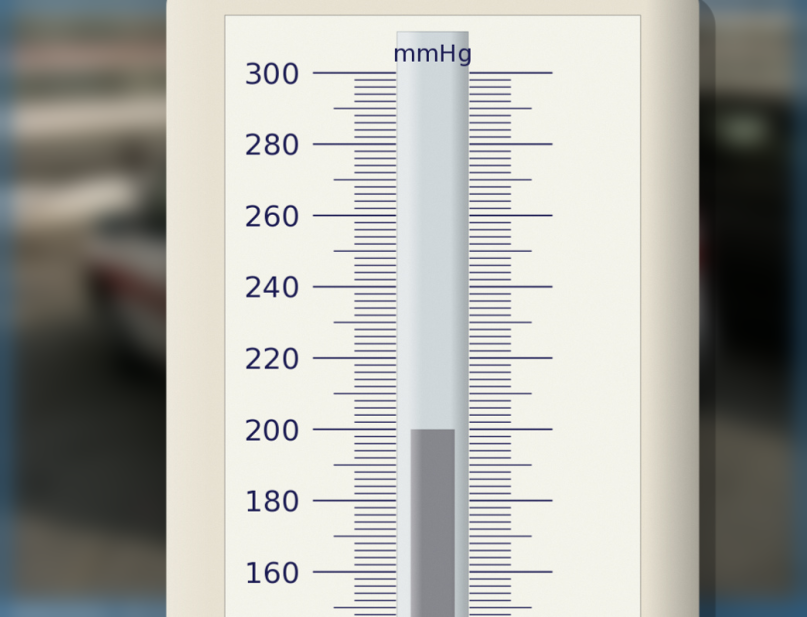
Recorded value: **200** mmHg
